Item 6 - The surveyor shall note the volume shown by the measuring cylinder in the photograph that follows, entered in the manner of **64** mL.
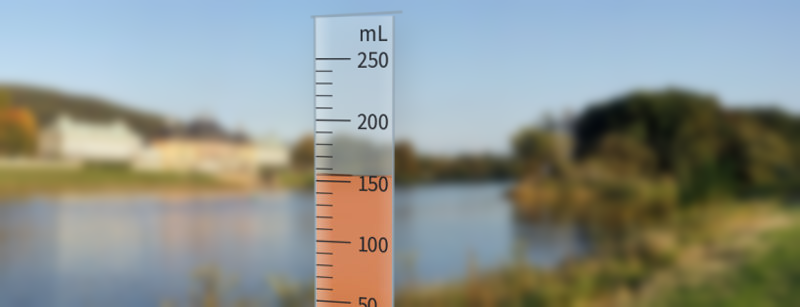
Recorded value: **155** mL
